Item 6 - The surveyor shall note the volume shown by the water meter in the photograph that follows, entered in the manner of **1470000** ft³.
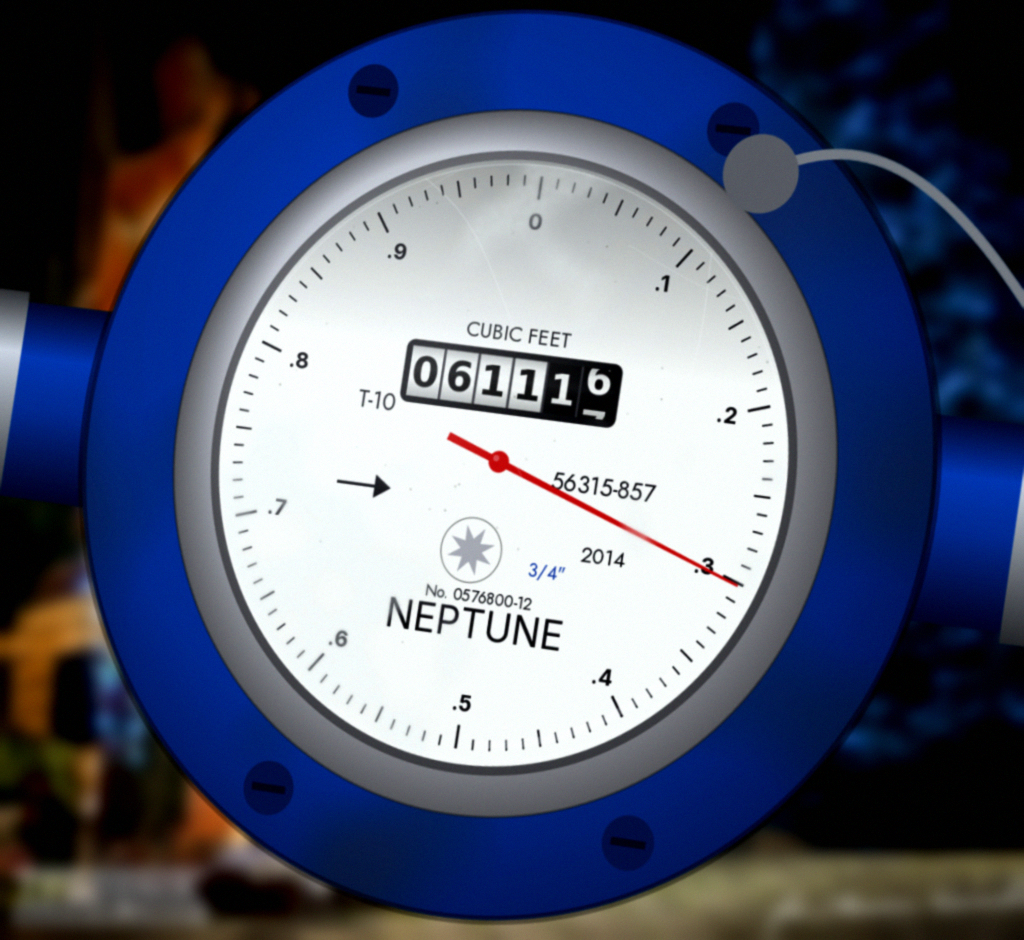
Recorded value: **61116.30** ft³
